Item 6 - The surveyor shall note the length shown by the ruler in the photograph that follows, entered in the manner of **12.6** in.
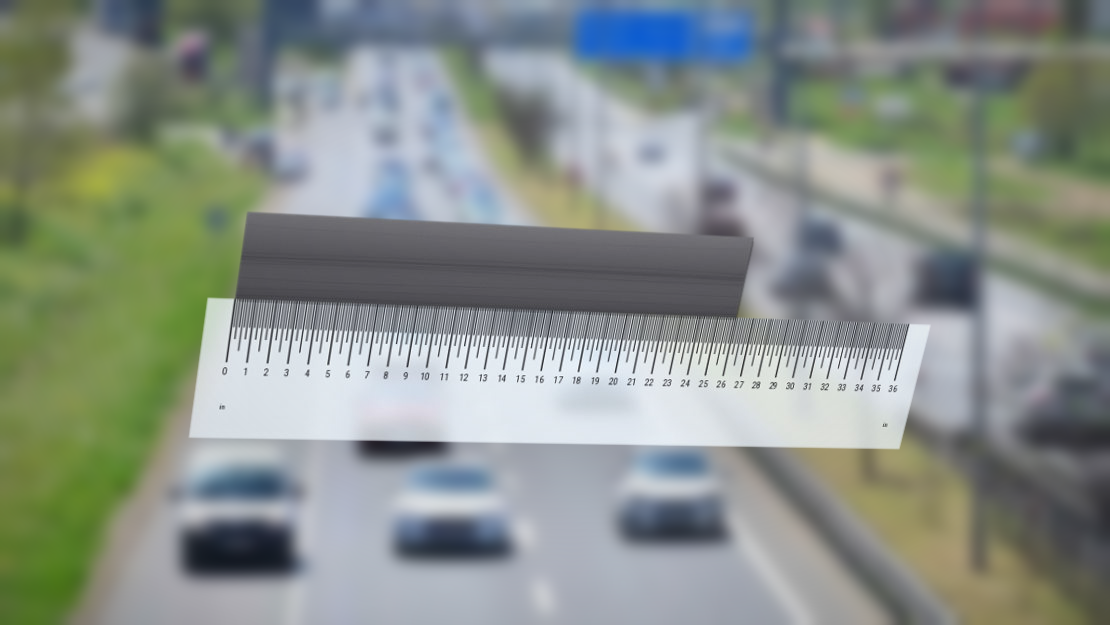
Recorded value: **26** in
